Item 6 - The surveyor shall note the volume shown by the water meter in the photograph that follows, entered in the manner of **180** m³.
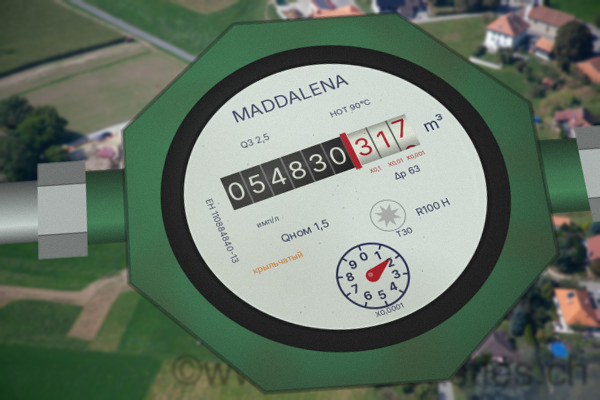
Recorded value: **54830.3171** m³
